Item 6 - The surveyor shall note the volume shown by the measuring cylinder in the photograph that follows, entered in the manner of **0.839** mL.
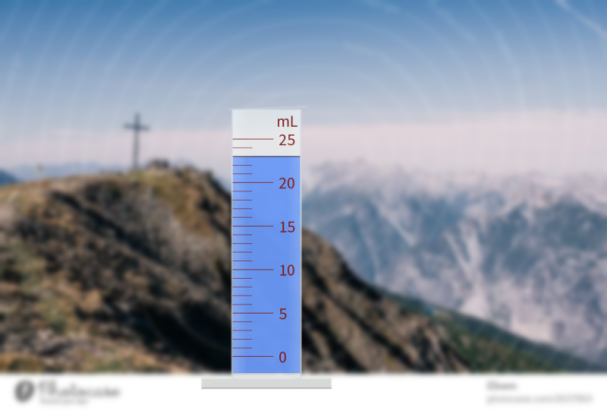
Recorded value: **23** mL
